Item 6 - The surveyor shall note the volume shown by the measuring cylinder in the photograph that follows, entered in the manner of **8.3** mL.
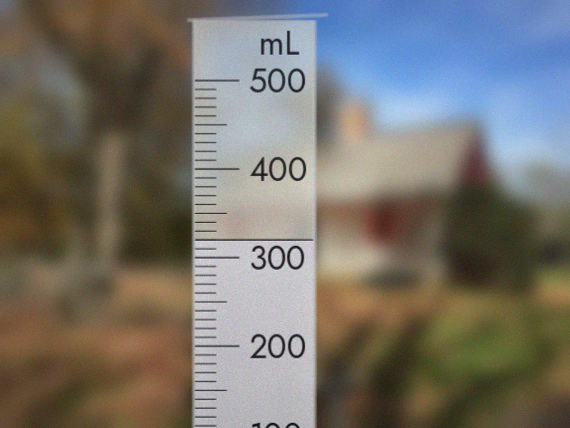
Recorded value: **320** mL
